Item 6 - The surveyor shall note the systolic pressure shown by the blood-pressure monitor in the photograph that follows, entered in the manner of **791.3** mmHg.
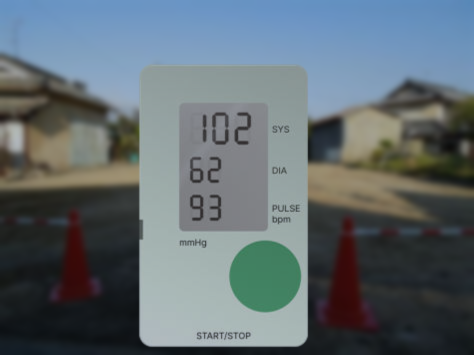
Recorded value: **102** mmHg
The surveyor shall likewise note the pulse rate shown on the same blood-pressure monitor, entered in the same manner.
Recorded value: **93** bpm
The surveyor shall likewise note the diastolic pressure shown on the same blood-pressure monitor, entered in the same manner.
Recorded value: **62** mmHg
